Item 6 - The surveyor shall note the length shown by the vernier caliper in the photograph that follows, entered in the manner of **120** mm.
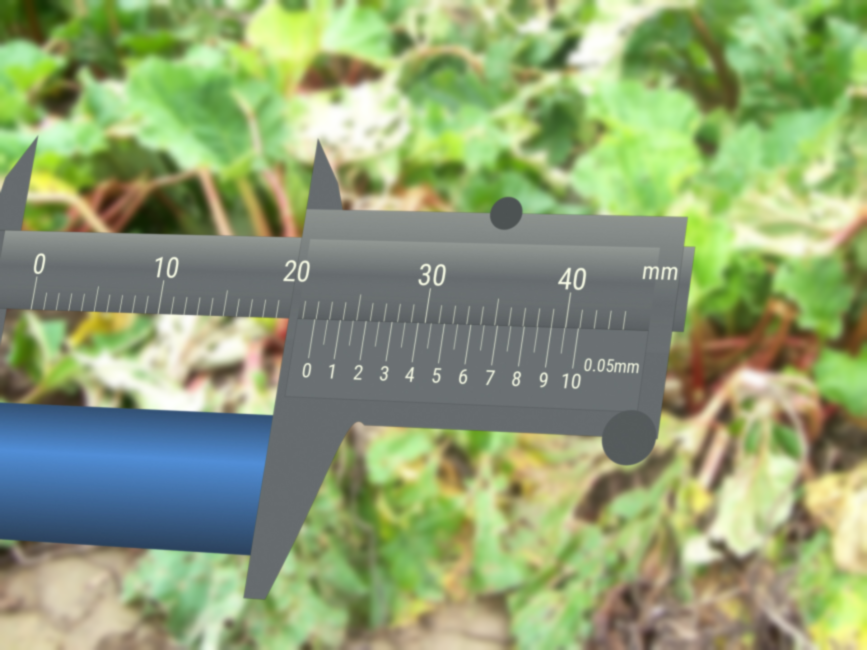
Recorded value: **21.9** mm
